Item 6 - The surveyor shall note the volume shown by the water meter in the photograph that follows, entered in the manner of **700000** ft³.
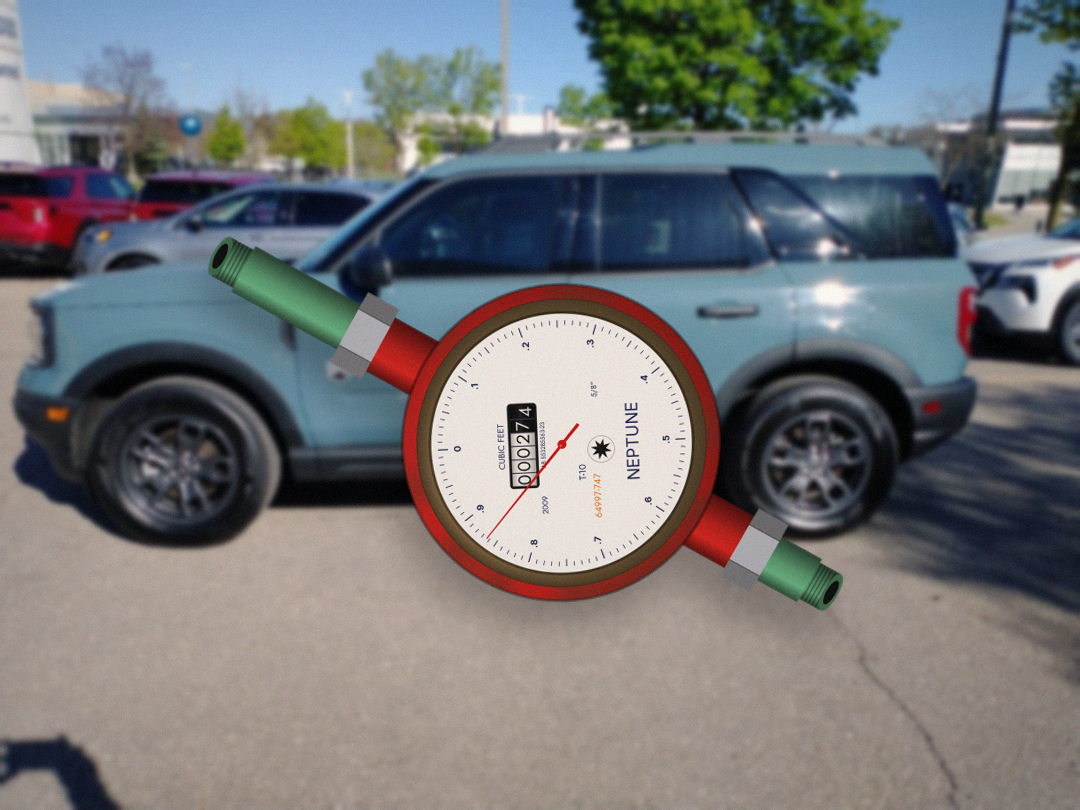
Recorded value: **273.86** ft³
